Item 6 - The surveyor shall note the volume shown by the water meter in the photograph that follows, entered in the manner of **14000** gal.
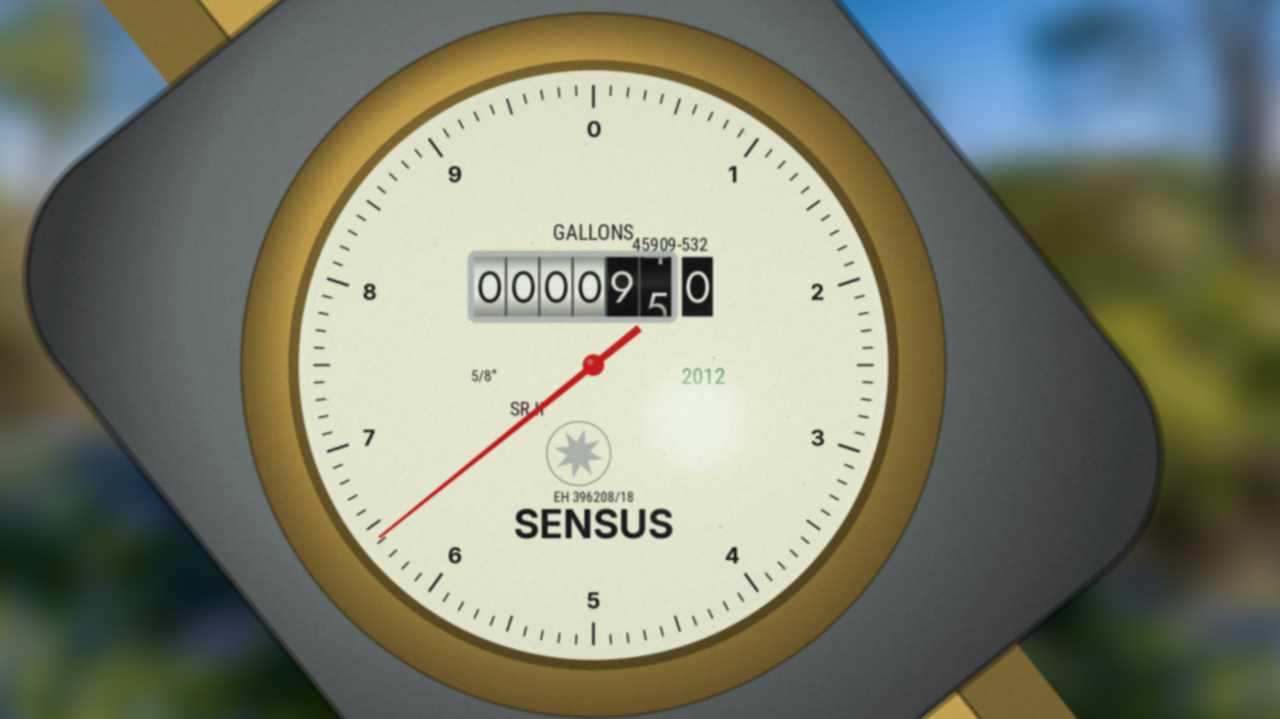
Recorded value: **946.4** gal
